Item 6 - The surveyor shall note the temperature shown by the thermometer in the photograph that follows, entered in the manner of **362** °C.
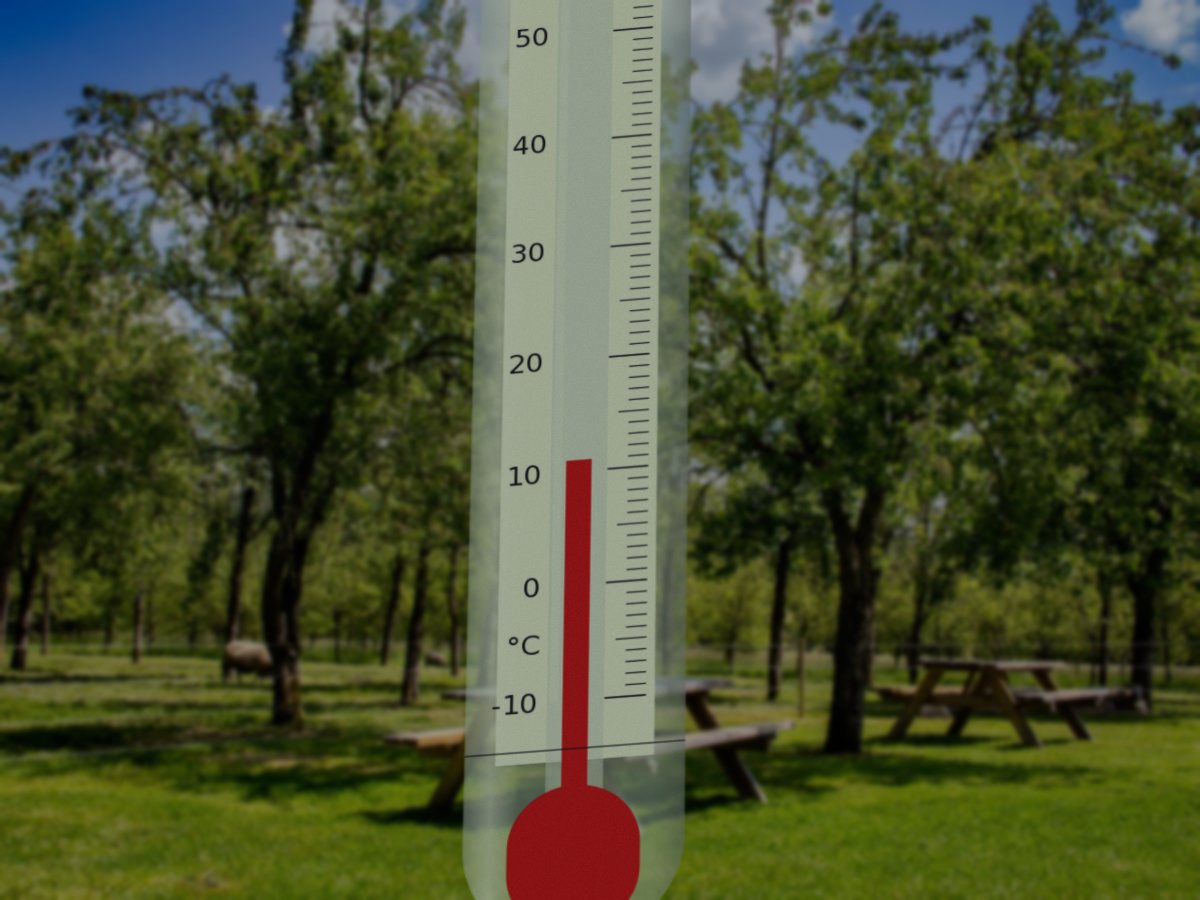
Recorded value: **11** °C
